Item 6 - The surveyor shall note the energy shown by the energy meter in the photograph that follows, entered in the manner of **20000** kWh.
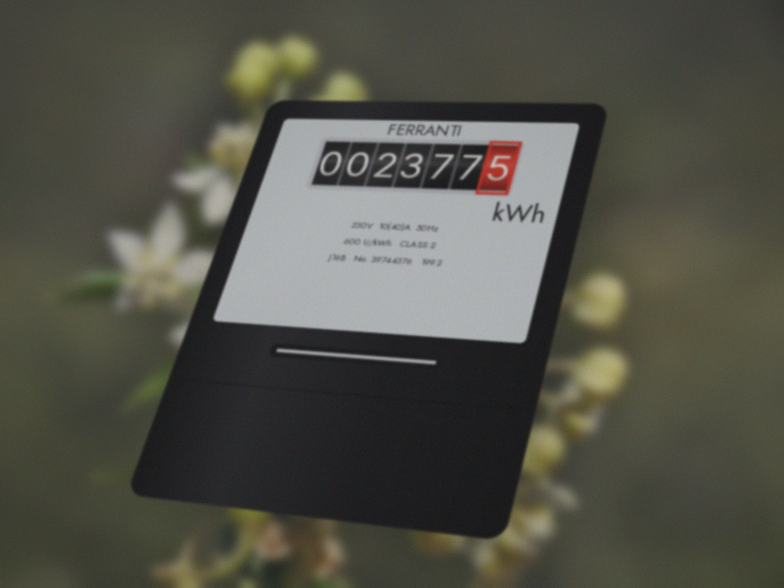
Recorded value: **2377.5** kWh
